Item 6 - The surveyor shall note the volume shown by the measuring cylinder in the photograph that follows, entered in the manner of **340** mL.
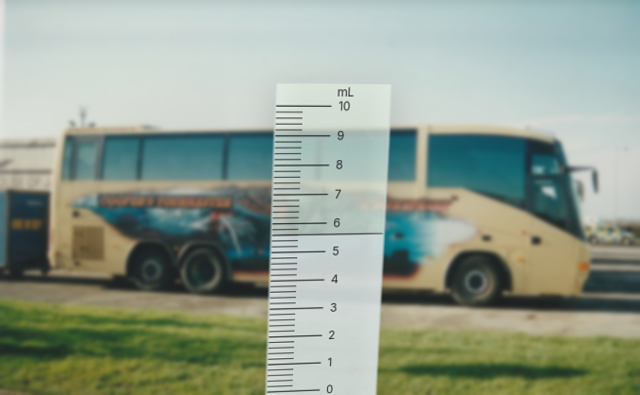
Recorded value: **5.6** mL
